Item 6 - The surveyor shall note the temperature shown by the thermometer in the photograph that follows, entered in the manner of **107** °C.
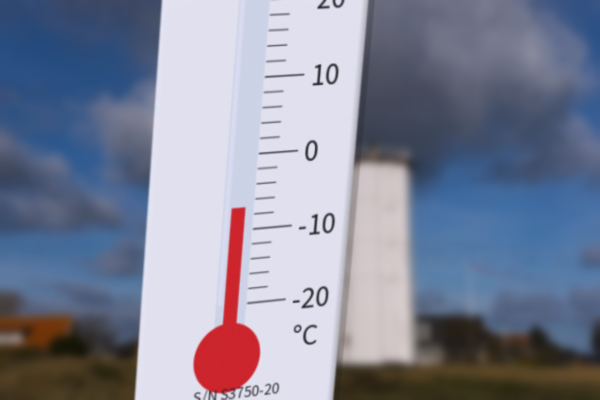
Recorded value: **-7** °C
